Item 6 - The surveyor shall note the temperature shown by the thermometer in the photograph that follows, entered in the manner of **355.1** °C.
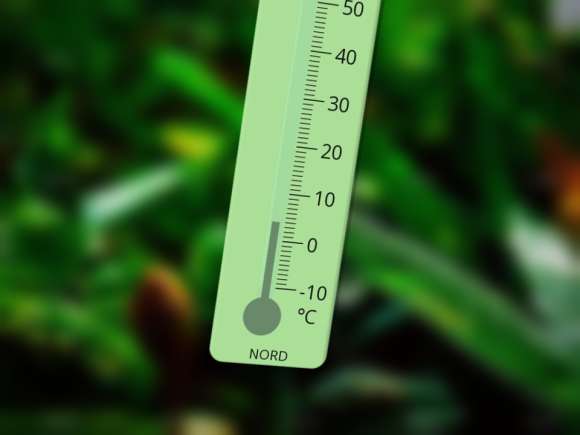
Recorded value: **4** °C
